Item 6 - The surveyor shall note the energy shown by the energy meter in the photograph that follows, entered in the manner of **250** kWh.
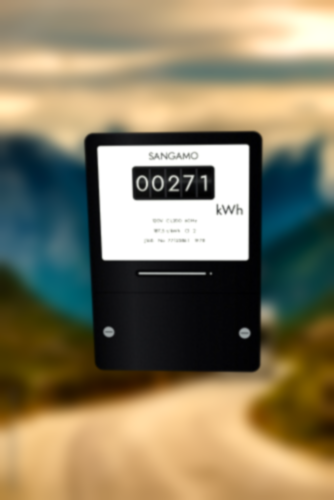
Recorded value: **271** kWh
